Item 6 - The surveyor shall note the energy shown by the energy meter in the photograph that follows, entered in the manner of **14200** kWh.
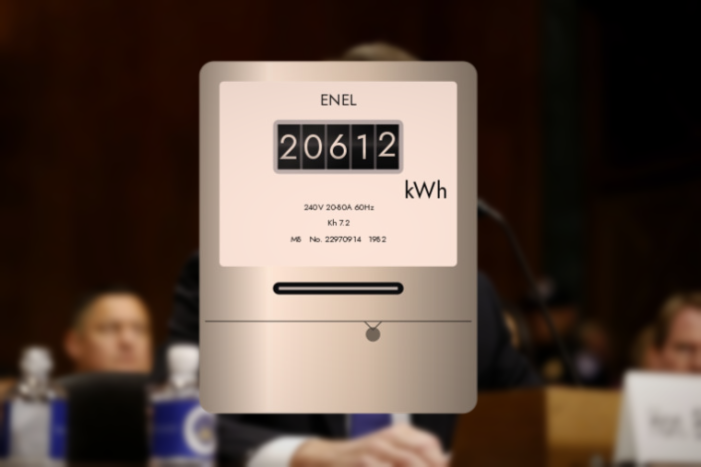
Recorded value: **20612** kWh
